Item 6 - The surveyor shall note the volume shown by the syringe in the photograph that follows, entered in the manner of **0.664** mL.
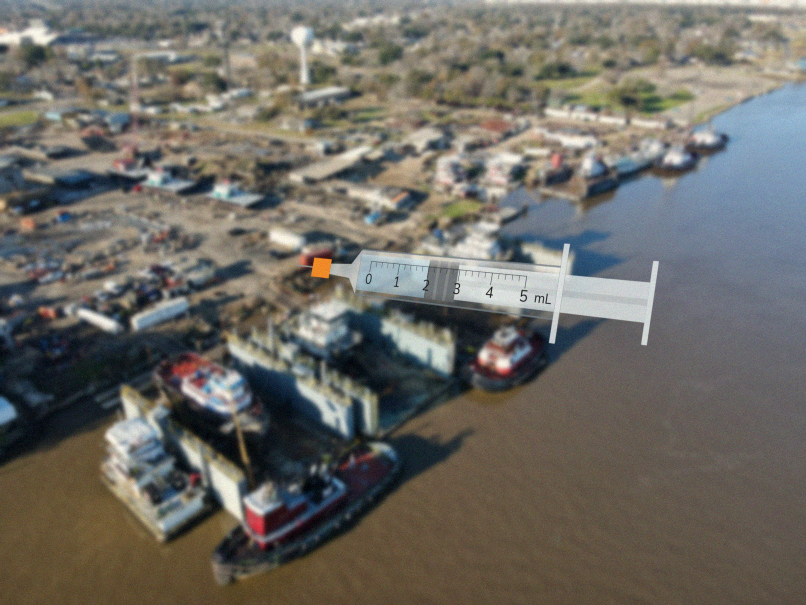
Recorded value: **2** mL
